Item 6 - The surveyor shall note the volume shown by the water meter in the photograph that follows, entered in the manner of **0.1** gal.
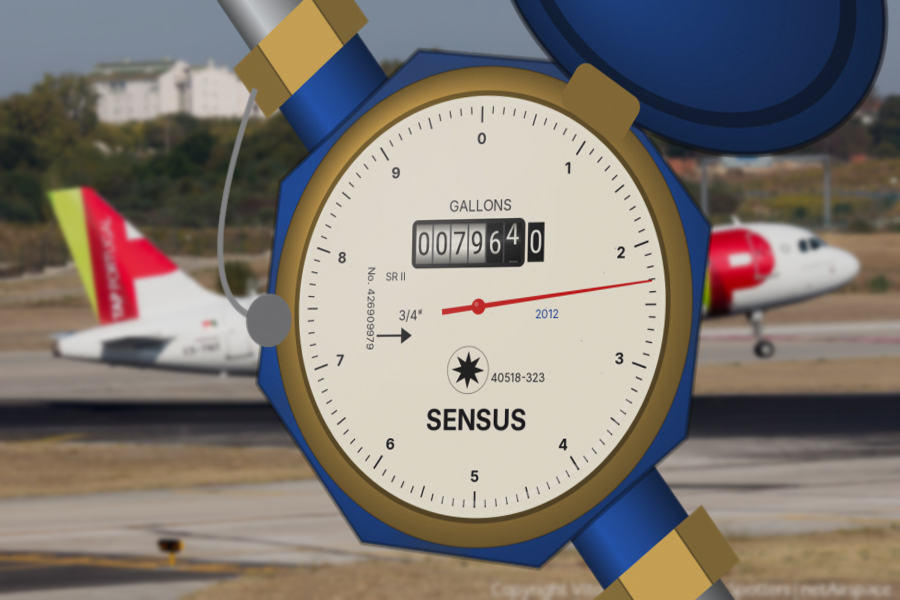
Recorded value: **79642.3** gal
